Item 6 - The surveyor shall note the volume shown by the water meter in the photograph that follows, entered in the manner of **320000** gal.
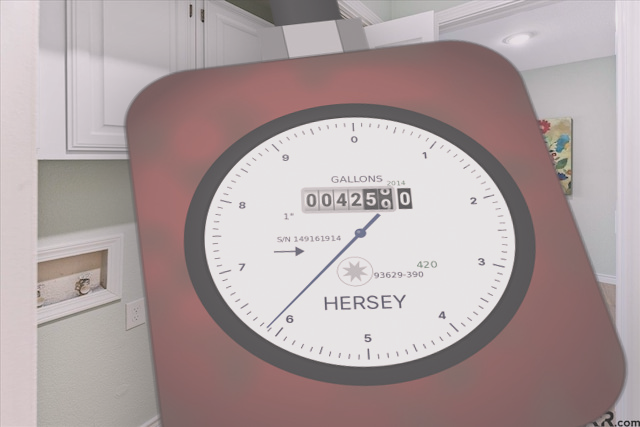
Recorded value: **42586.1** gal
